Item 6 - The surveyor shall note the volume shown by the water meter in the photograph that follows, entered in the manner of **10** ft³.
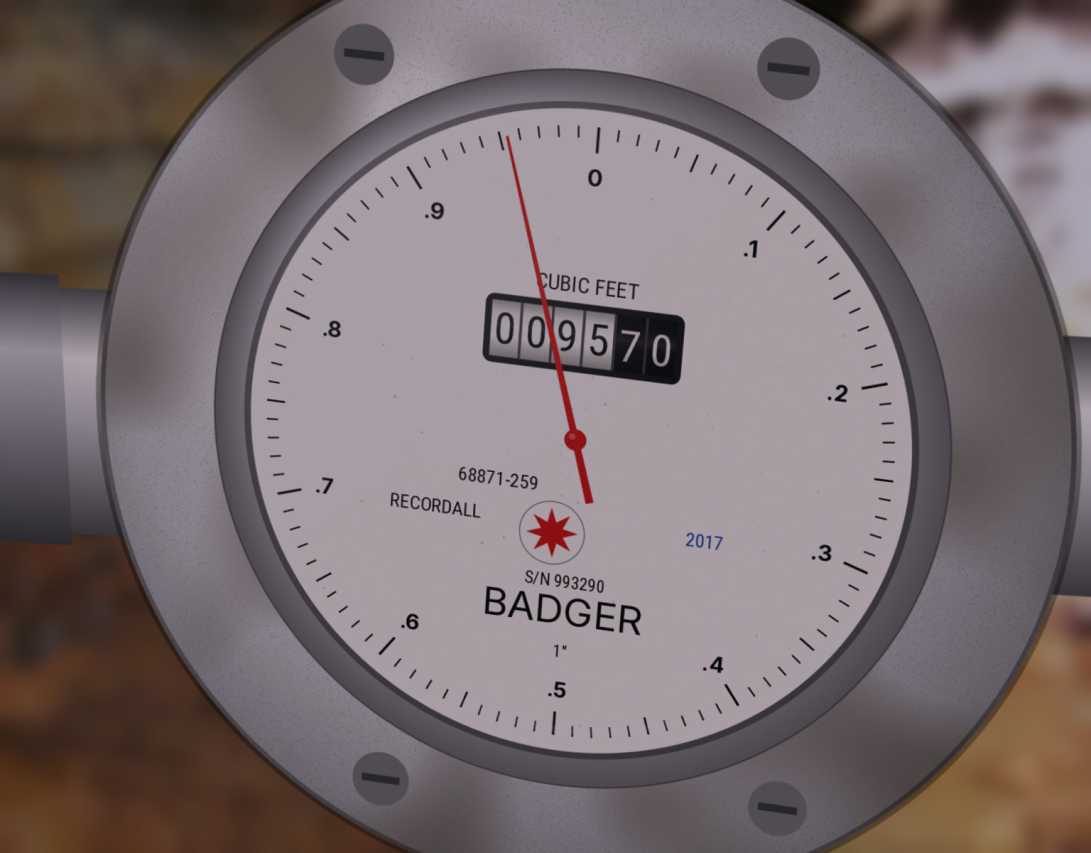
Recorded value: **9569.95** ft³
